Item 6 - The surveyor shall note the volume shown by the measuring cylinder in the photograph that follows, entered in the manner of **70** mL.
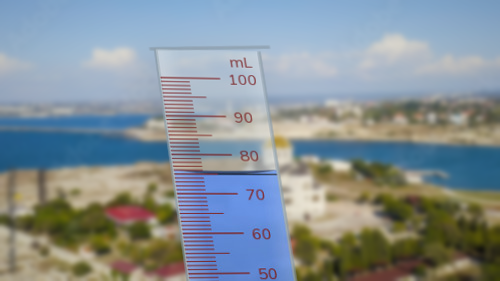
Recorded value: **75** mL
